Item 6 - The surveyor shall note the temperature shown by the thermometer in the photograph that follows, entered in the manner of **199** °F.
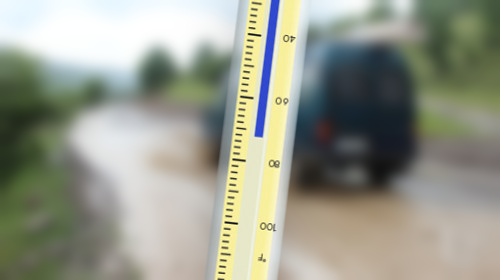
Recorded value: **72** °F
